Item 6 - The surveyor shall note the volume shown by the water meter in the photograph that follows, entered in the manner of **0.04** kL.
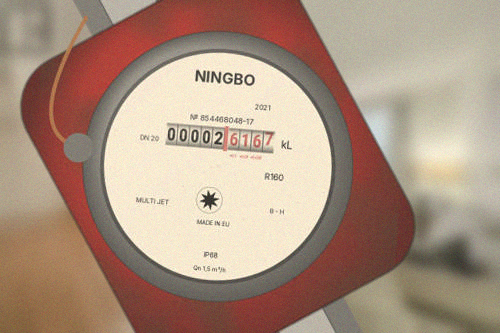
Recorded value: **2.6167** kL
